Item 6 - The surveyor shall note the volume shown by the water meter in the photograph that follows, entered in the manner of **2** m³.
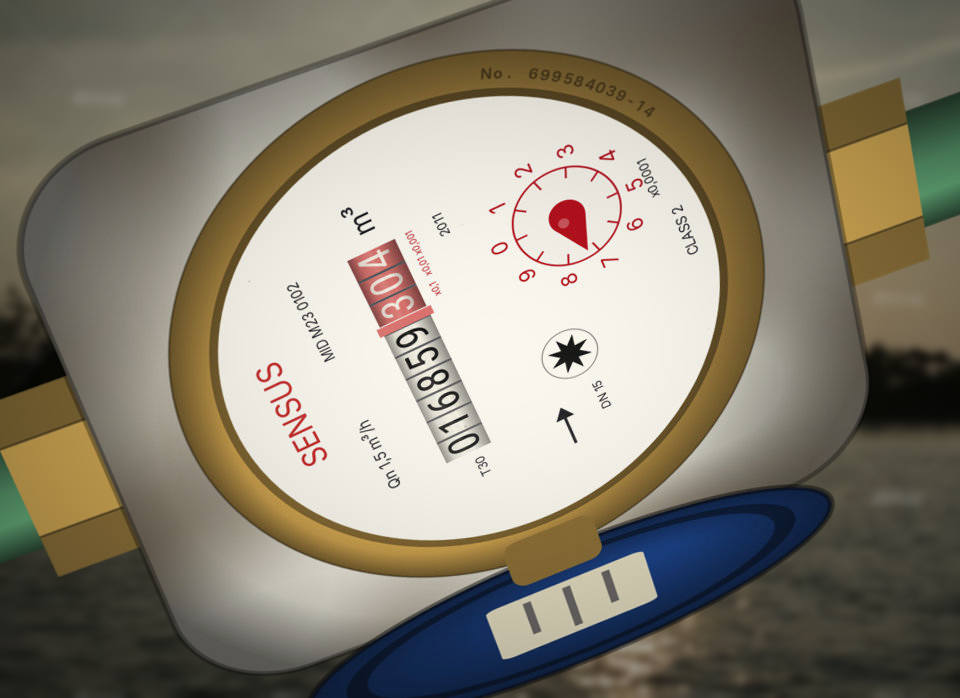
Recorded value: **16859.3047** m³
